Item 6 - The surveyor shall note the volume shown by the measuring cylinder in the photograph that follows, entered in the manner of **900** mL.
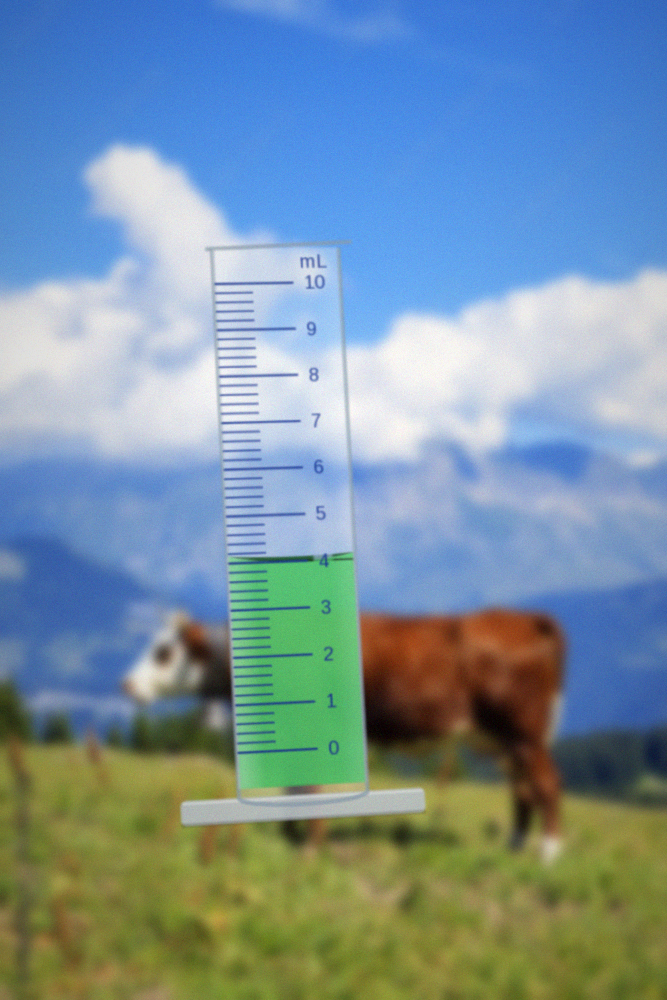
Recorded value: **4** mL
